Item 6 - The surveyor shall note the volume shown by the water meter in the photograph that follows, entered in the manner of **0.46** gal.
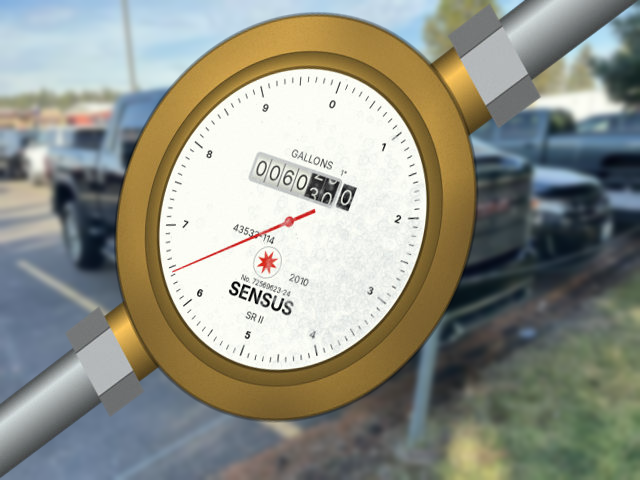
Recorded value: **60296.4** gal
